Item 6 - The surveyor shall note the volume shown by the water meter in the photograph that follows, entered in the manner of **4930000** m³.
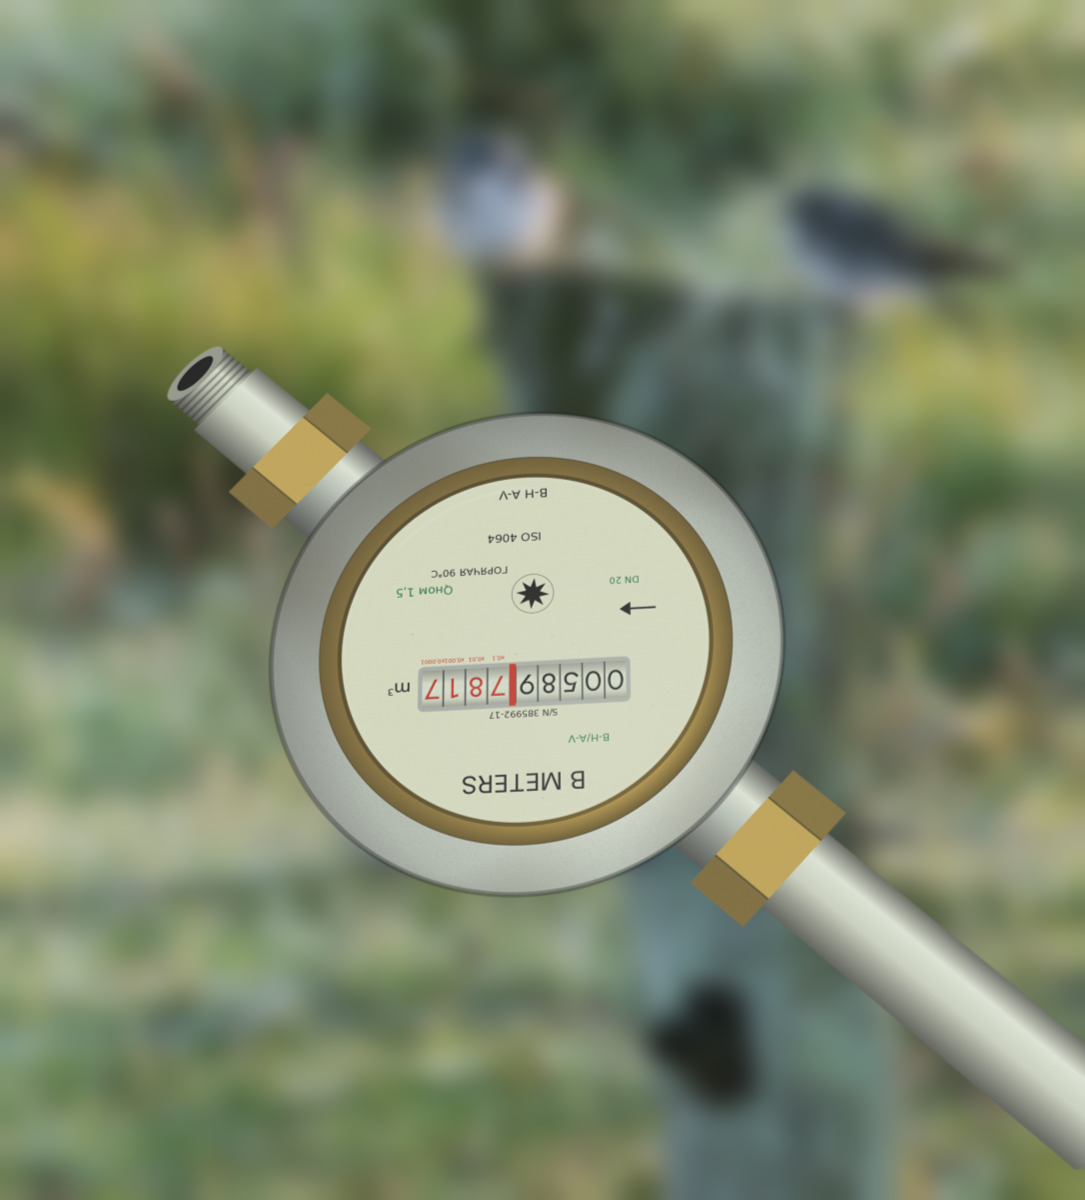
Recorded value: **589.7817** m³
